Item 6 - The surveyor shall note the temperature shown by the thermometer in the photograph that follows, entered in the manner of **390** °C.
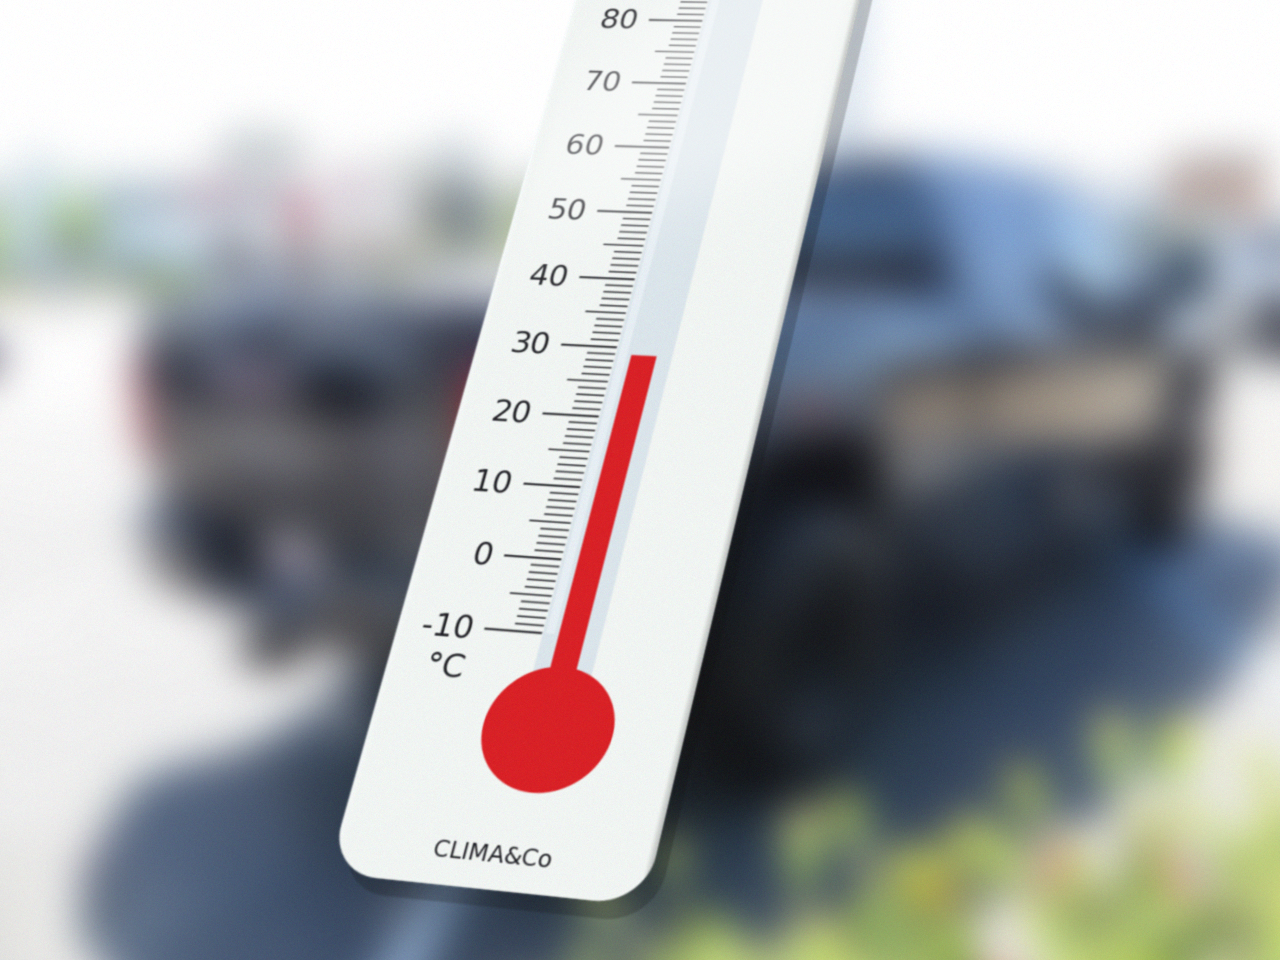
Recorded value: **29** °C
